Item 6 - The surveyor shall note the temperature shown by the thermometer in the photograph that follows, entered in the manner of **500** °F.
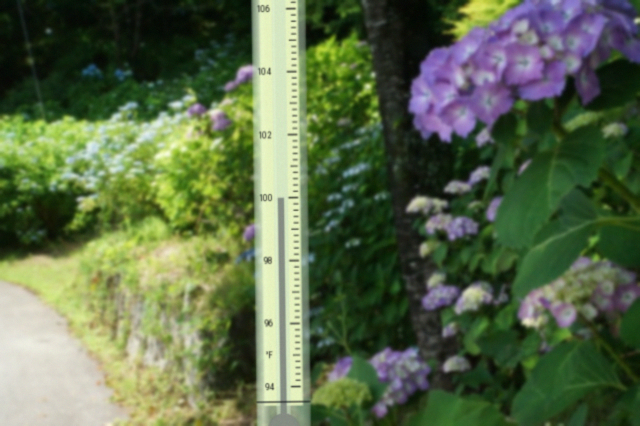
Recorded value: **100** °F
